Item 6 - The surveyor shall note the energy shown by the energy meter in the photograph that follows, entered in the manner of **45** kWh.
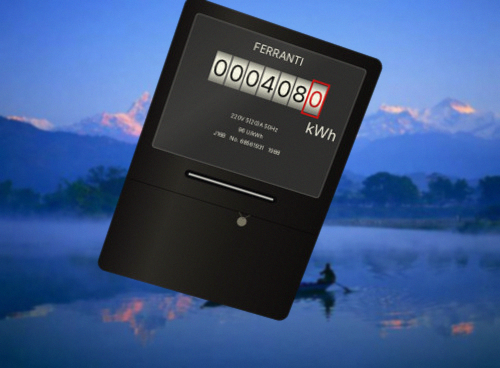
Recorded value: **408.0** kWh
